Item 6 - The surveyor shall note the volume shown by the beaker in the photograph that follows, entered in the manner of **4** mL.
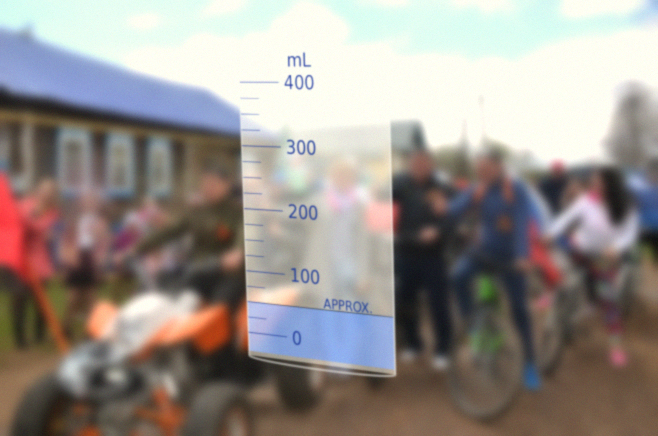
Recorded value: **50** mL
